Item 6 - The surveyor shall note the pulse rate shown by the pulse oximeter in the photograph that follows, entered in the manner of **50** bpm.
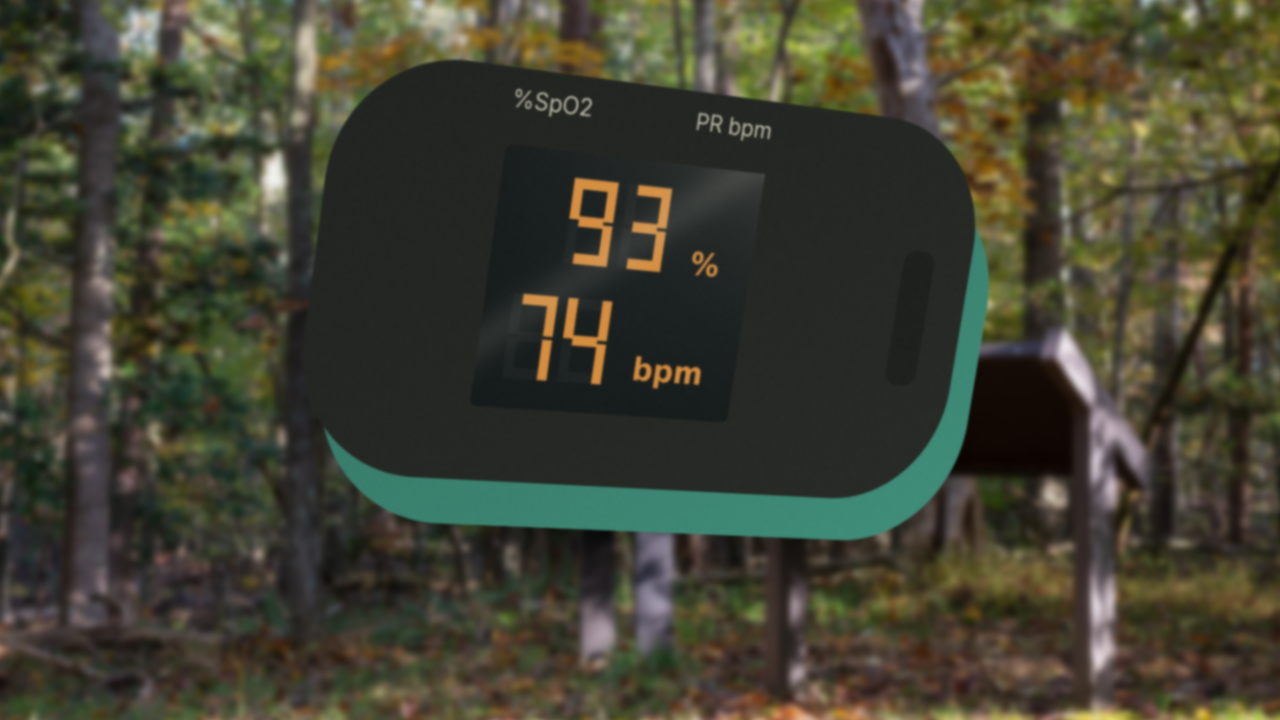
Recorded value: **74** bpm
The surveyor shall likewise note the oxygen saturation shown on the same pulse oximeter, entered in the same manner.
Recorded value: **93** %
